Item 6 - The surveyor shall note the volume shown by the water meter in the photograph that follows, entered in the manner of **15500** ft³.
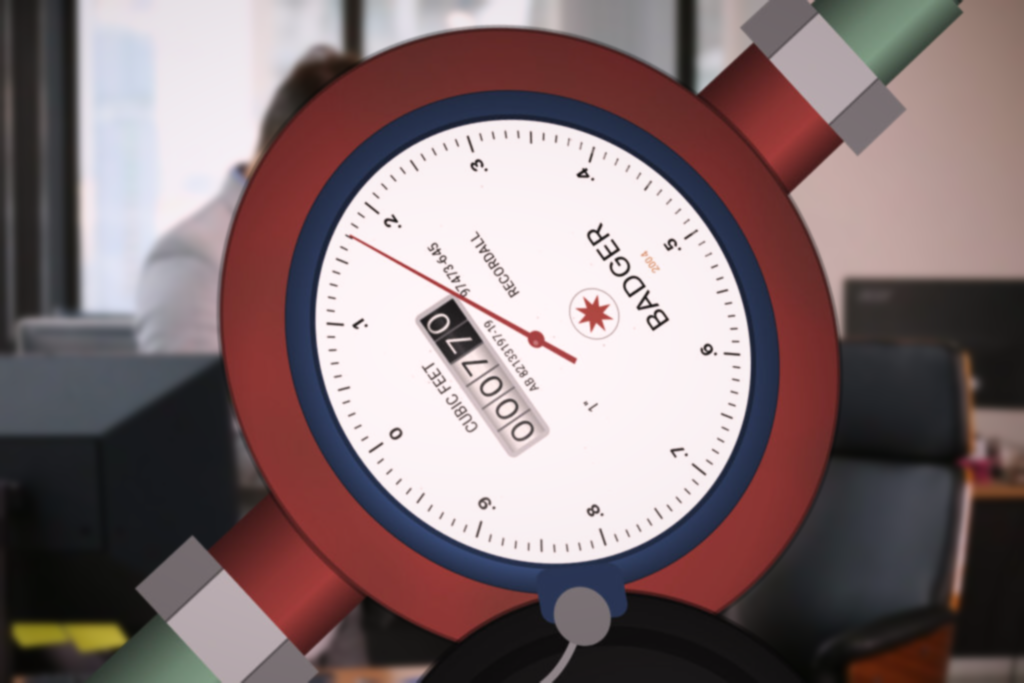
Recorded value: **770.17** ft³
